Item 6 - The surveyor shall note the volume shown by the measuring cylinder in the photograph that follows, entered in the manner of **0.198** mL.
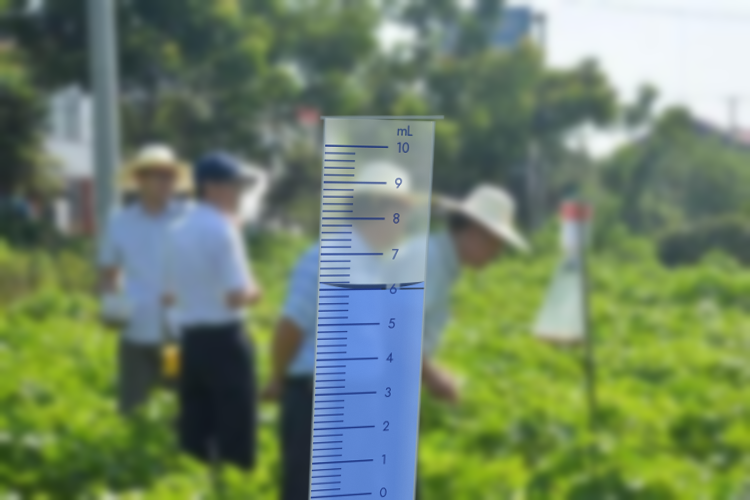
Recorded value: **6** mL
